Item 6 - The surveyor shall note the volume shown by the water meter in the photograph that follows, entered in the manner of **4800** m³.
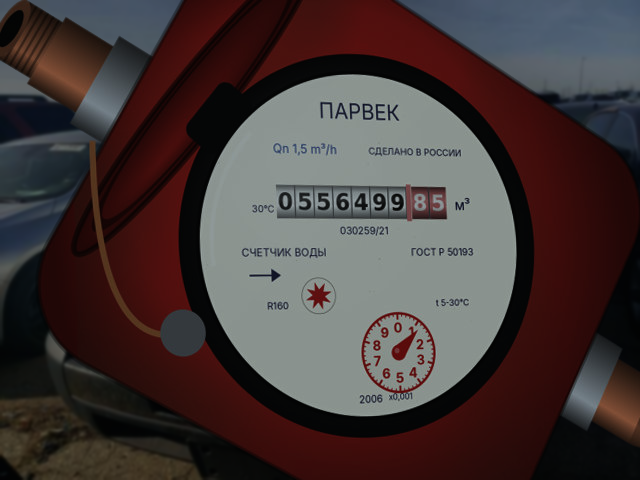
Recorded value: **556499.851** m³
